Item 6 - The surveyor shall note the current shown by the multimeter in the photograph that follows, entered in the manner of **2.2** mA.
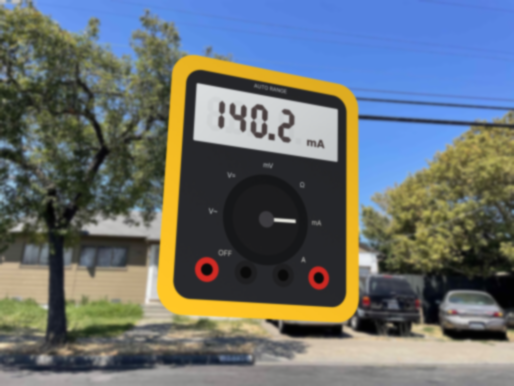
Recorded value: **140.2** mA
